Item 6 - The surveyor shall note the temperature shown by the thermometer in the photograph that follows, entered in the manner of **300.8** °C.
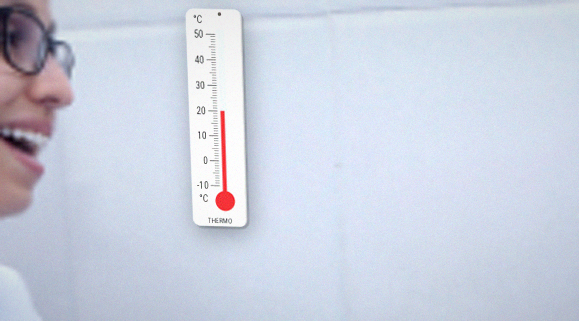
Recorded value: **20** °C
